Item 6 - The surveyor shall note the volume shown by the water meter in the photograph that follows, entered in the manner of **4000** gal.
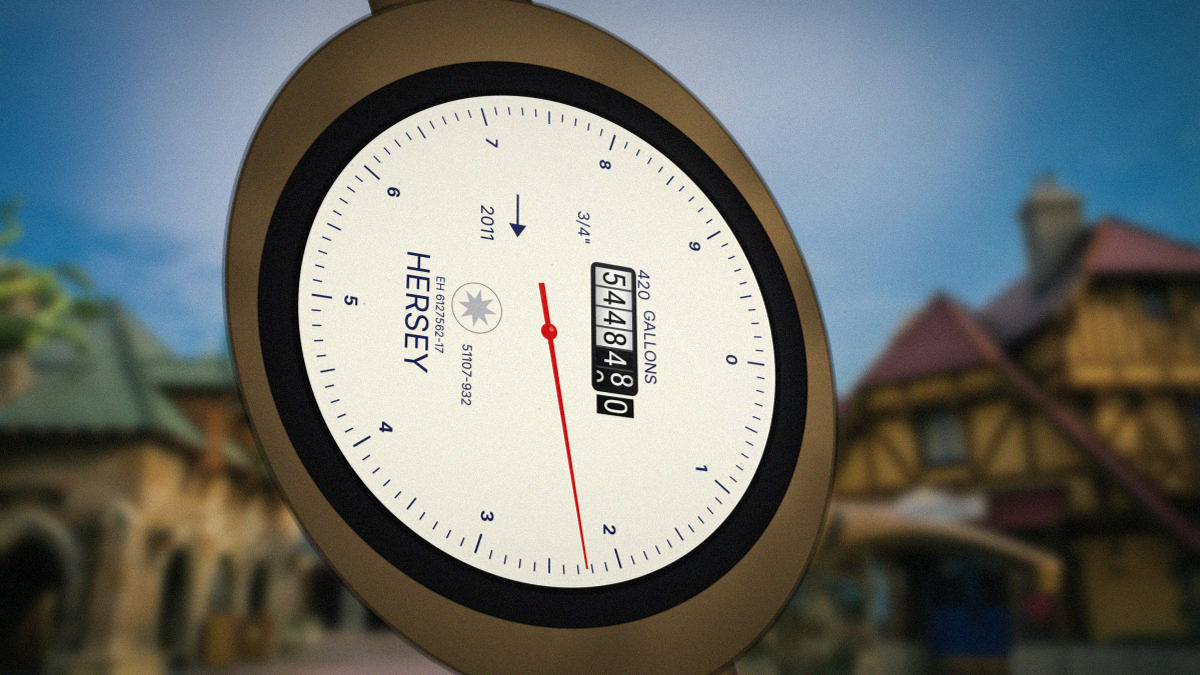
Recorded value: **5448482.2** gal
